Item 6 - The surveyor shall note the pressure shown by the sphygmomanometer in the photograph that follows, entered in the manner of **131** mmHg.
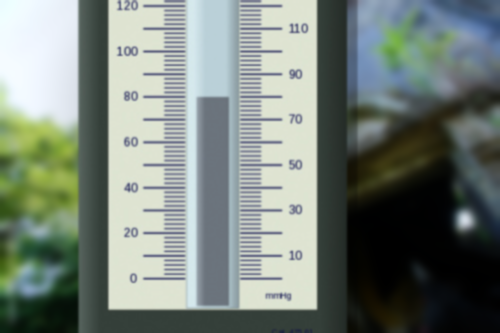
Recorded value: **80** mmHg
